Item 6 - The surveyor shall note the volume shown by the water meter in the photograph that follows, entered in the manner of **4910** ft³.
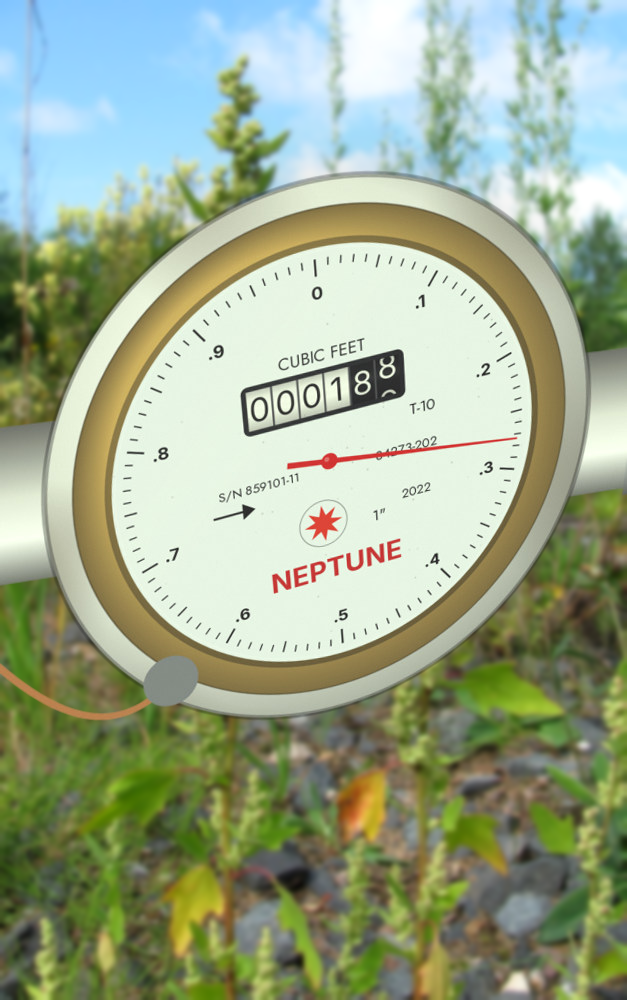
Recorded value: **188.27** ft³
